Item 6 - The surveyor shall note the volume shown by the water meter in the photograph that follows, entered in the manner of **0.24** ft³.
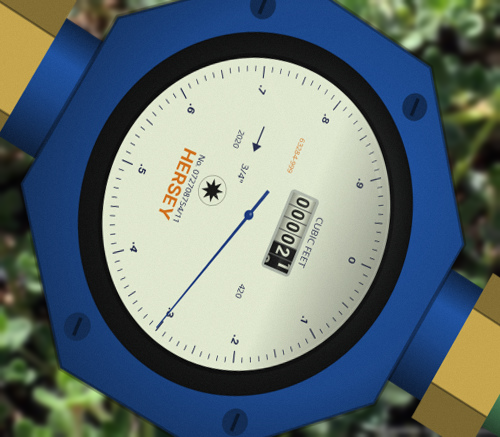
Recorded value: **21.30** ft³
